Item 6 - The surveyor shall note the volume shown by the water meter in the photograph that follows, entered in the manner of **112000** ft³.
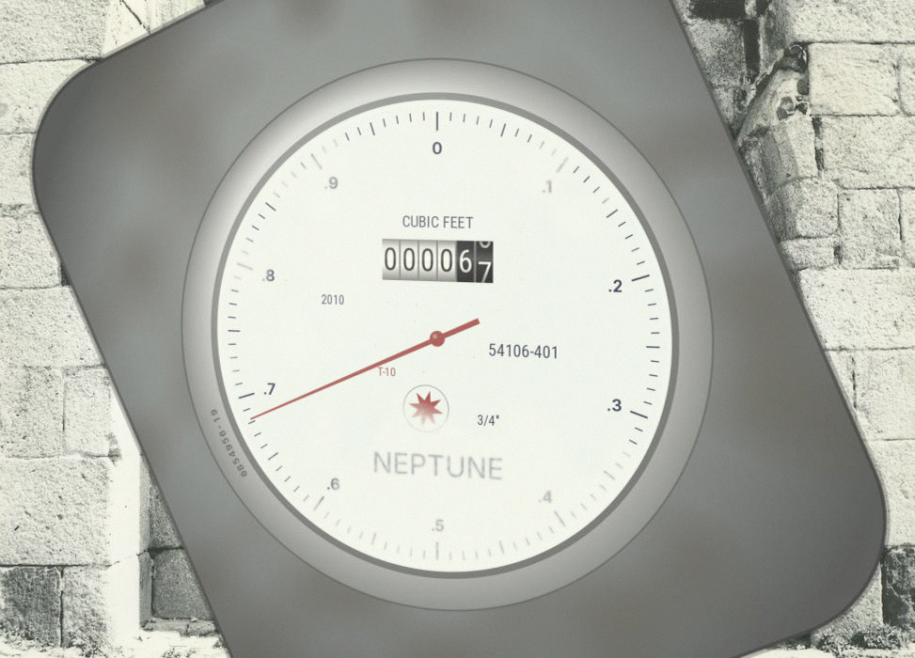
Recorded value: **66.68** ft³
